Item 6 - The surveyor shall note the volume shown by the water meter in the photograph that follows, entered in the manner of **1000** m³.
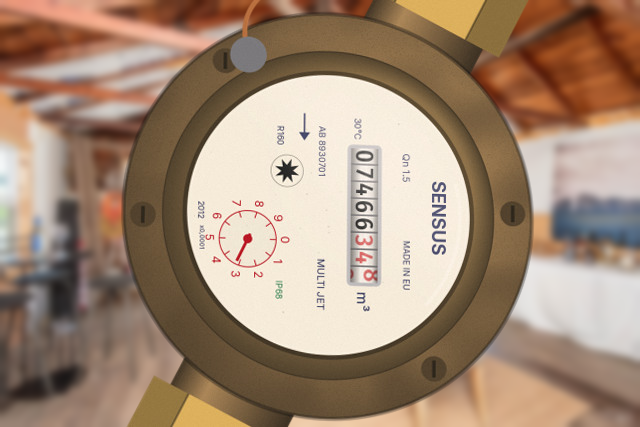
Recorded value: **7466.3483** m³
